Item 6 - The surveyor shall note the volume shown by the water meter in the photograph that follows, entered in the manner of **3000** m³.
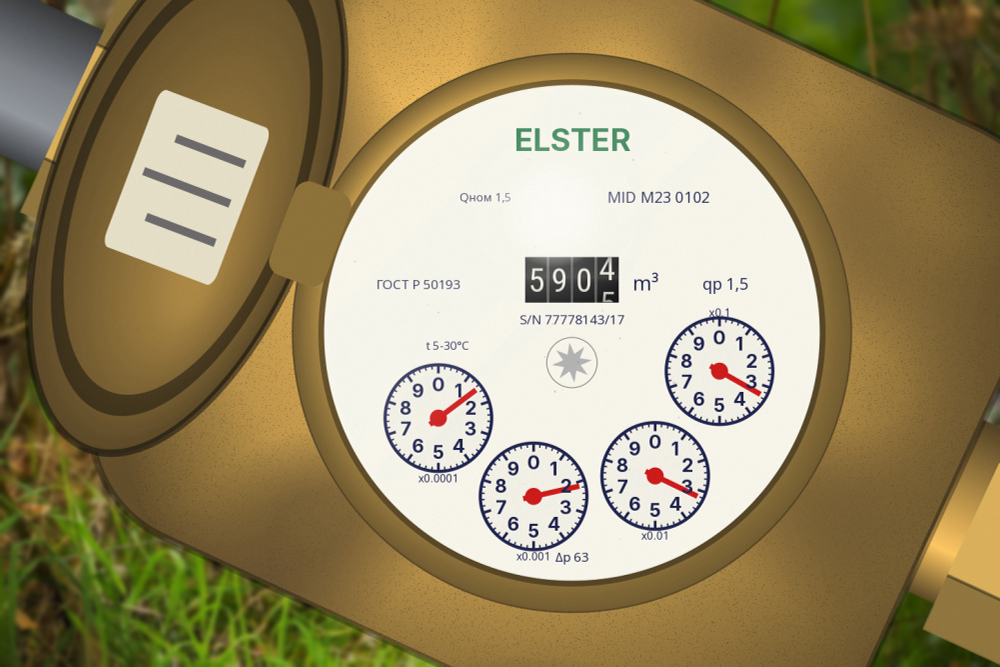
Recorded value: **5904.3321** m³
